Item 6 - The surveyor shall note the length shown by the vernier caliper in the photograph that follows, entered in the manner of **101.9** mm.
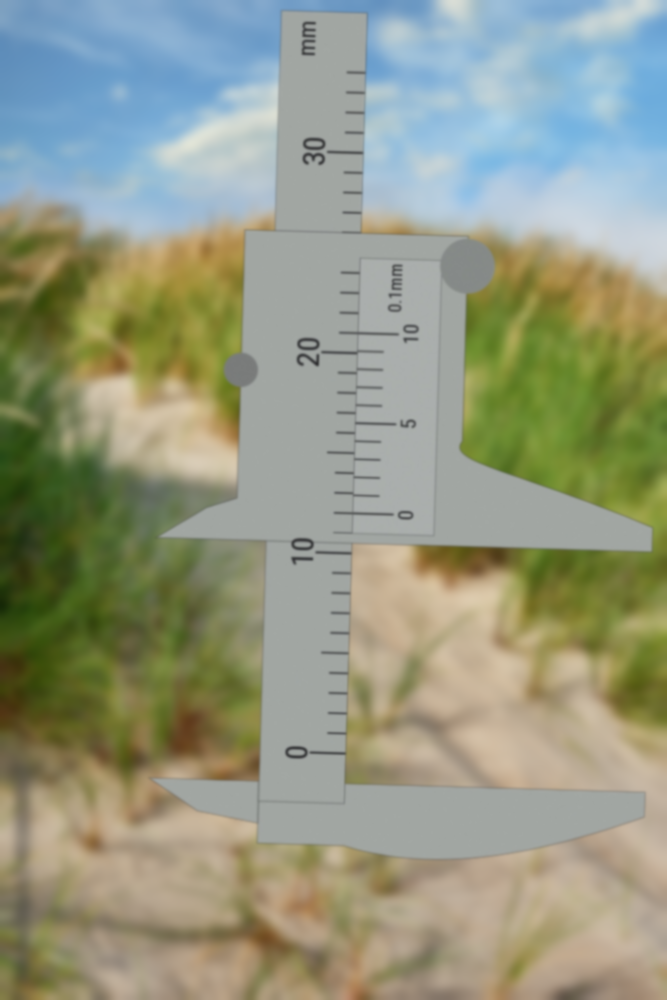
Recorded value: **12.0** mm
